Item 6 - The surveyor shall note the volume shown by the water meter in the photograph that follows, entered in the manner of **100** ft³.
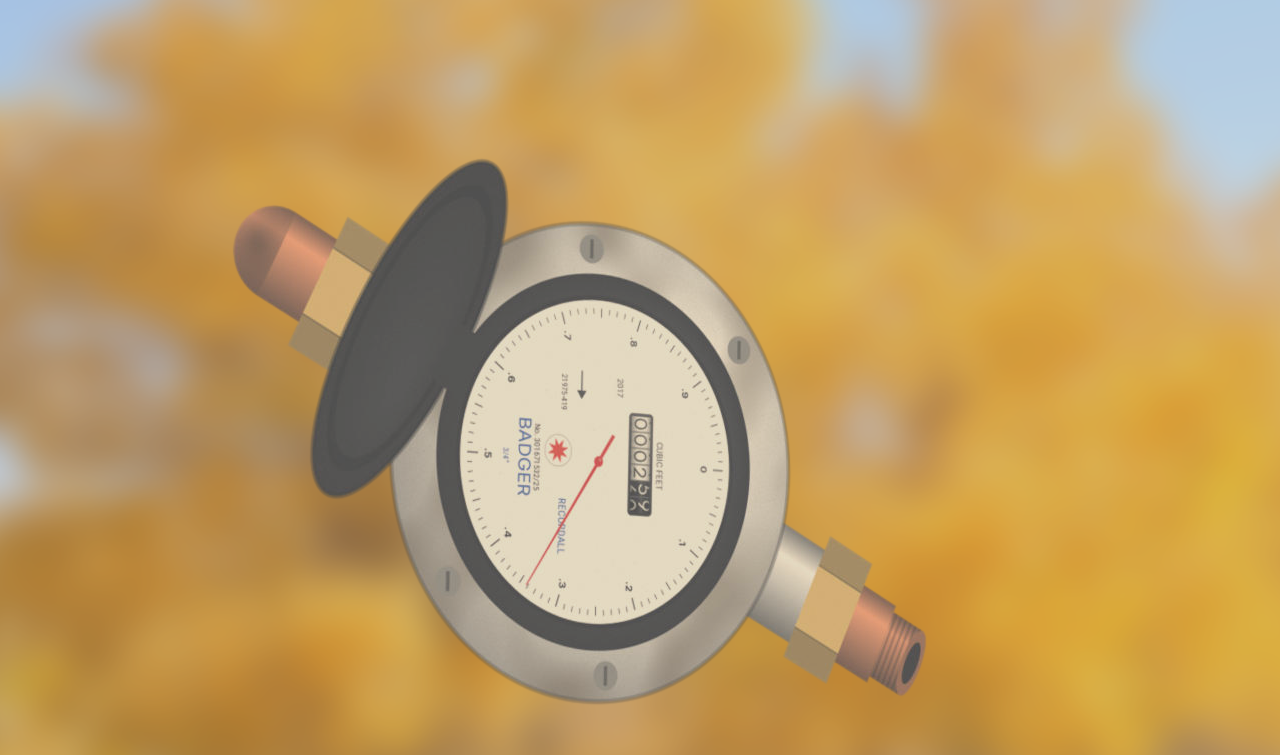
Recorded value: **259.34** ft³
